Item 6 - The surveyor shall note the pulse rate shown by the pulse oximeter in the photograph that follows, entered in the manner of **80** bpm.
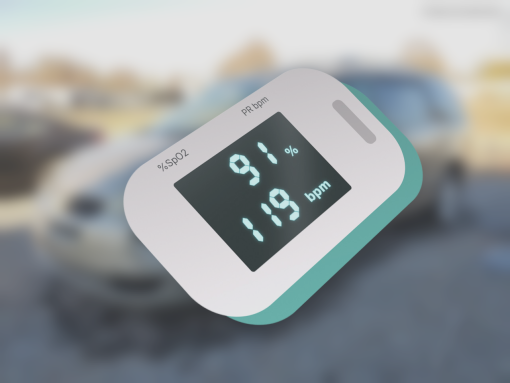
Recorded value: **119** bpm
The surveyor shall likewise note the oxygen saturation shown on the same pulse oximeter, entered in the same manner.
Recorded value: **91** %
